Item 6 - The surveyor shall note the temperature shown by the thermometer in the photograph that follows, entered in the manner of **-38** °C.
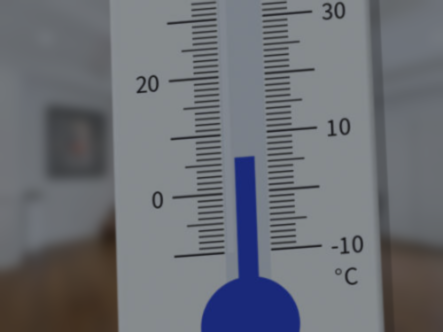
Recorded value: **6** °C
